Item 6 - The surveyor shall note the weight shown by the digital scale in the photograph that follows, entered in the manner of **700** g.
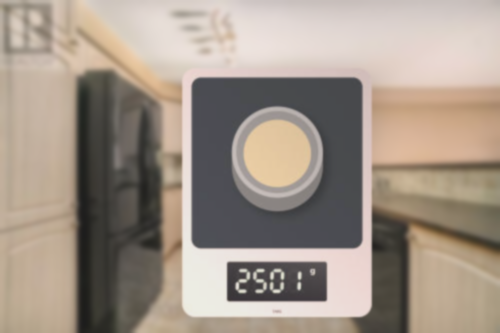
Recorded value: **2501** g
